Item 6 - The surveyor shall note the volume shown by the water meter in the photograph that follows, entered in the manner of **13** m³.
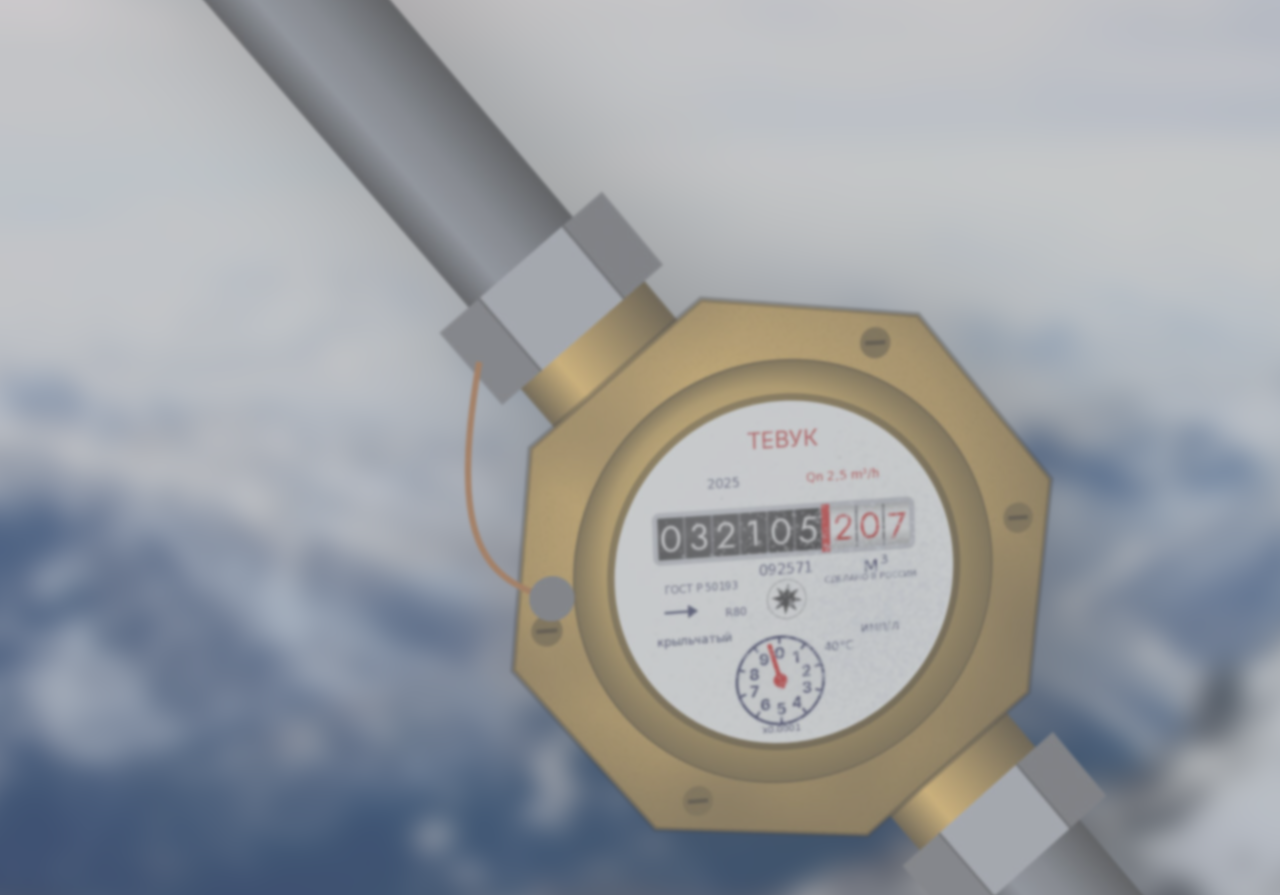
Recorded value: **32105.2069** m³
